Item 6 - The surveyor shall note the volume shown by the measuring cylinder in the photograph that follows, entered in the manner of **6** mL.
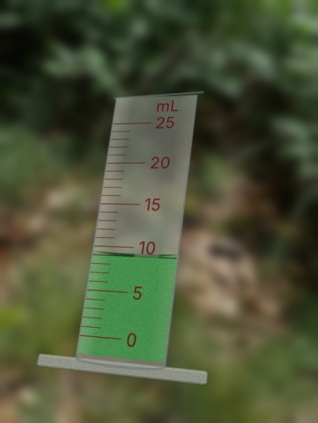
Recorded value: **9** mL
